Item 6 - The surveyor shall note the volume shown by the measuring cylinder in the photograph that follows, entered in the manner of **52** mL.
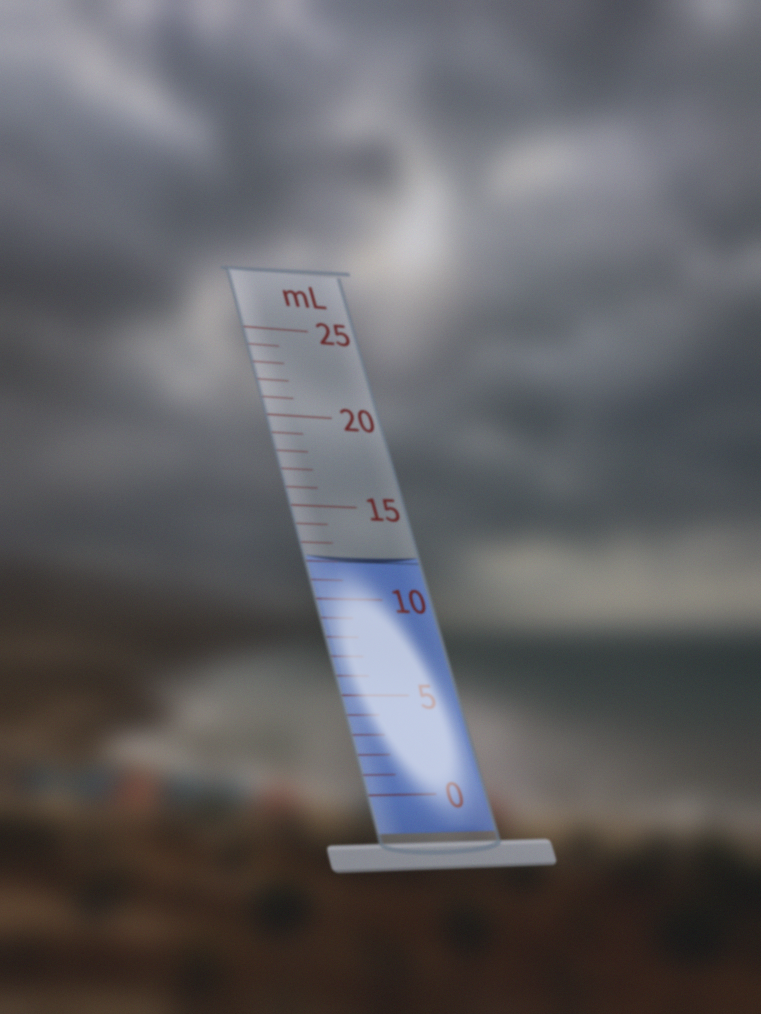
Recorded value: **12** mL
